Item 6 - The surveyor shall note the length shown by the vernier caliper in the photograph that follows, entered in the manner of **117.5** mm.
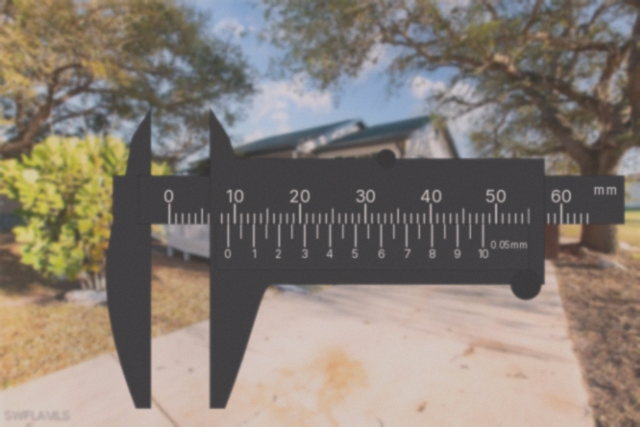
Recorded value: **9.0** mm
